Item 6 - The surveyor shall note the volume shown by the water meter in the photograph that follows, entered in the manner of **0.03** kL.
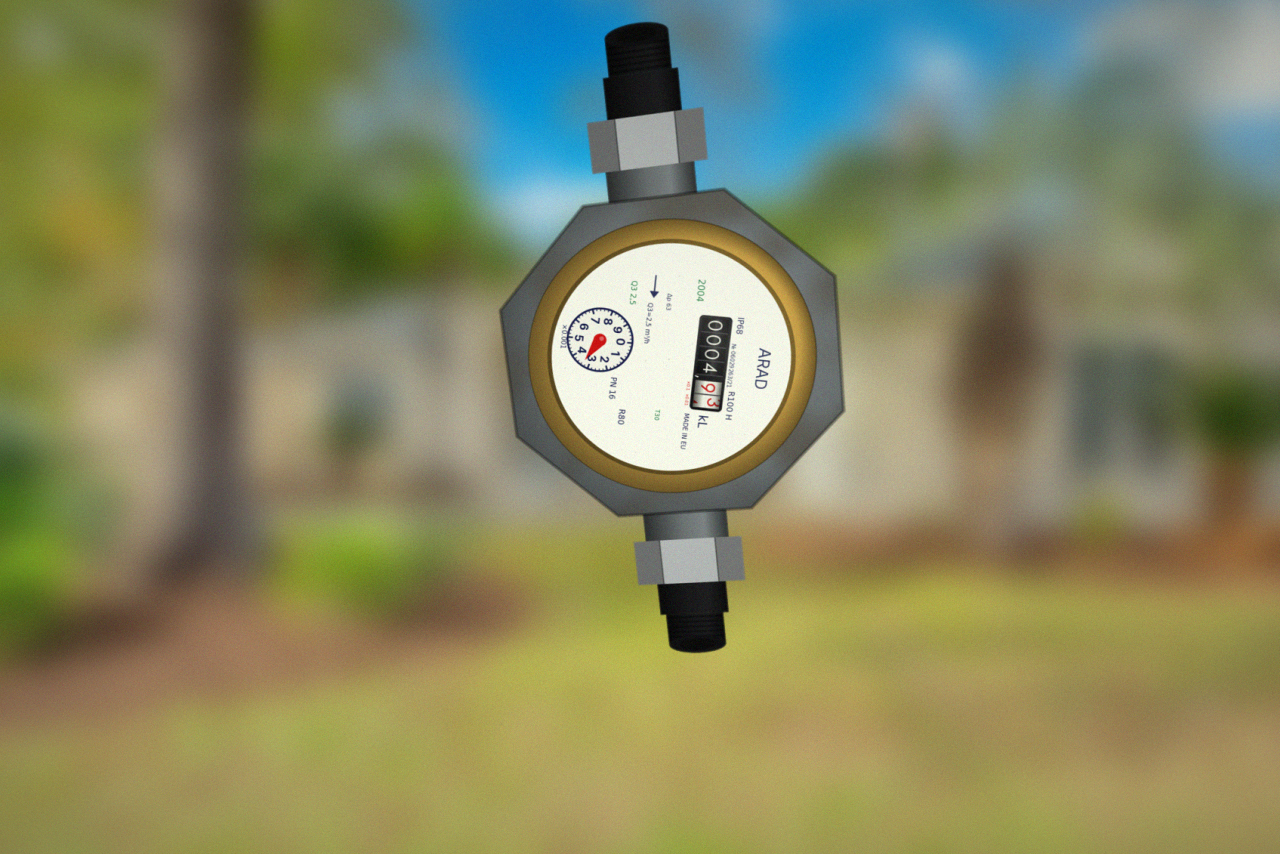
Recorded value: **4.933** kL
